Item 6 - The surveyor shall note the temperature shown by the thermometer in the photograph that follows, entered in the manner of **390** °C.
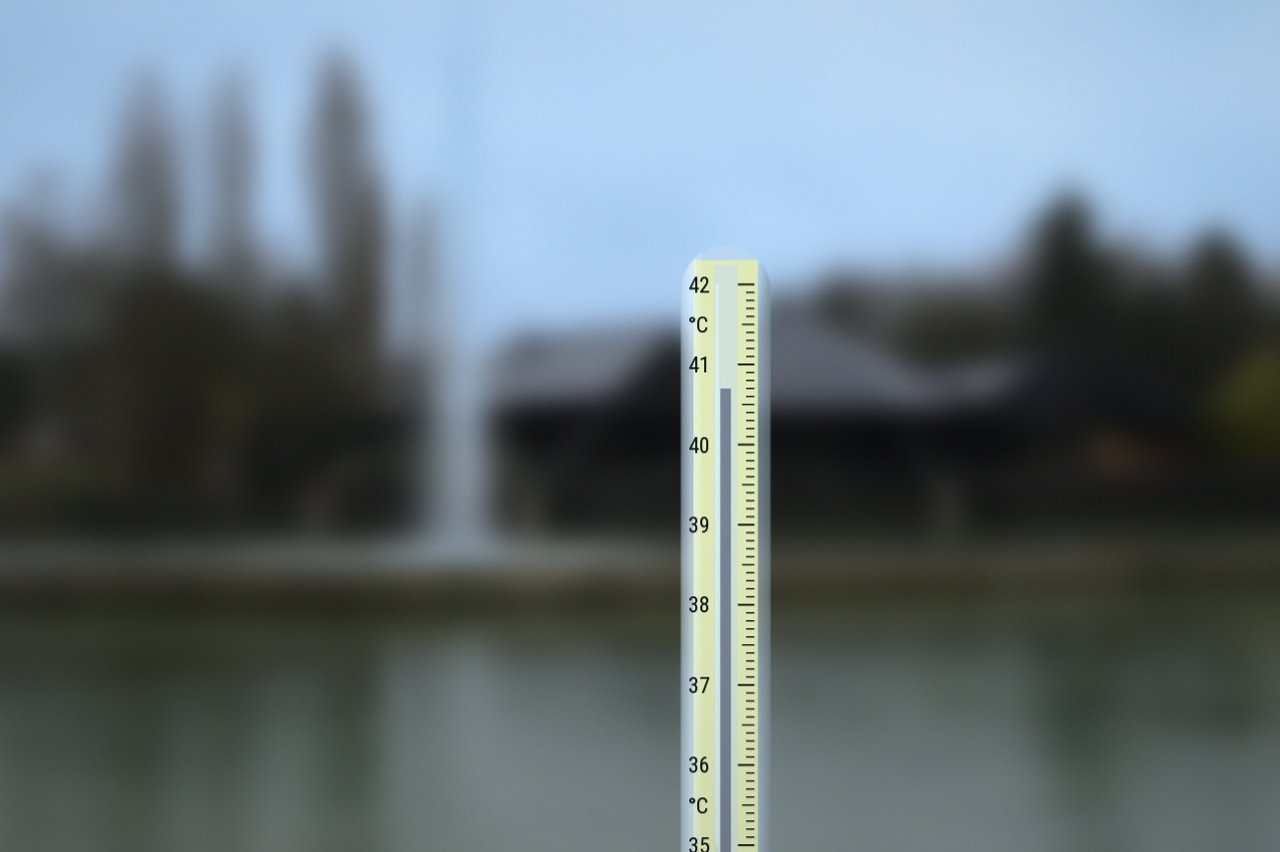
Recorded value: **40.7** °C
